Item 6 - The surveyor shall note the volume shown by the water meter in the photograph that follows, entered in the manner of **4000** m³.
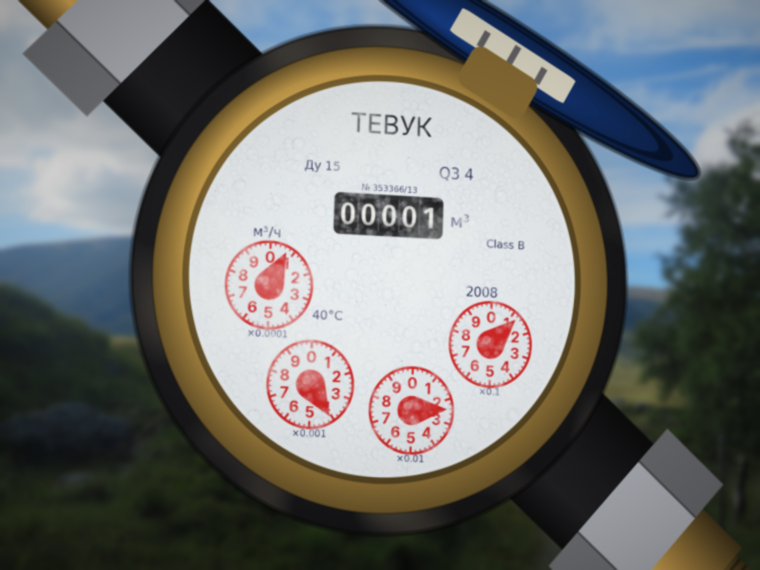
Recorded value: **1.1240** m³
